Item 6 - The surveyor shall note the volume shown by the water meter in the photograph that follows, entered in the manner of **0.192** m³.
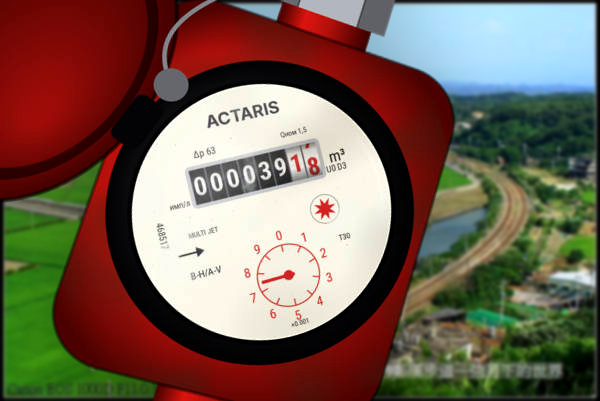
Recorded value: **39.177** m³
